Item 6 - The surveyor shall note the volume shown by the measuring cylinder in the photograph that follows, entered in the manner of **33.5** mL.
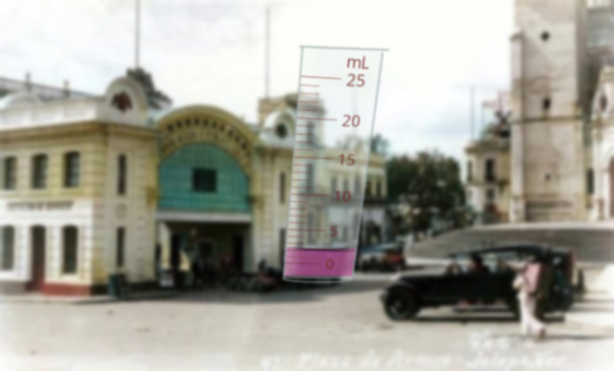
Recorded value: **2** mL
